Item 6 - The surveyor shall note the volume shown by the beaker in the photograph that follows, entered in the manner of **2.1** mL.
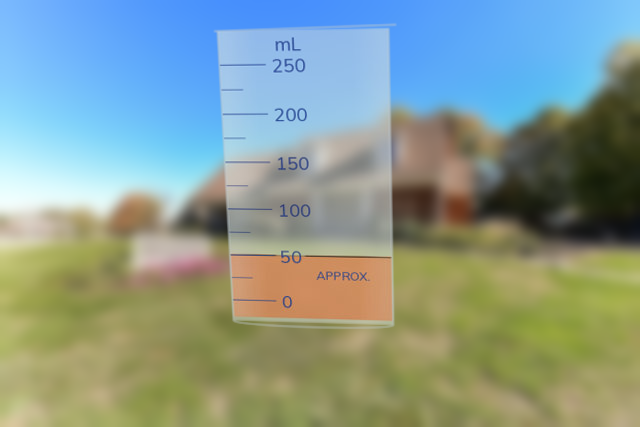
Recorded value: **50** mL
